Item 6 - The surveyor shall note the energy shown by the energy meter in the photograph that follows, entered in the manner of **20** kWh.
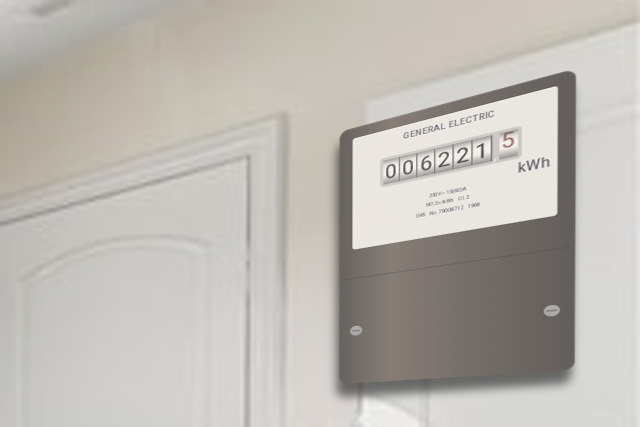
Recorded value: **6221.5** kWh
